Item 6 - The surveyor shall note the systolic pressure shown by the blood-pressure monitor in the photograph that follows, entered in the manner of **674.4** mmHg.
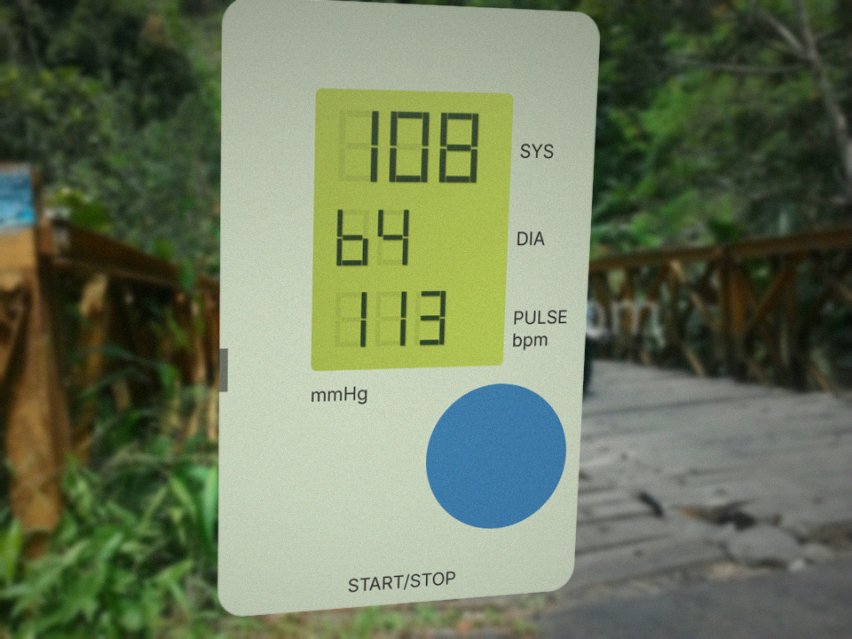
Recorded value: **108** mmHg
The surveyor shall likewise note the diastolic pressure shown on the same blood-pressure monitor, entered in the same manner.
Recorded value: **64** mmHg
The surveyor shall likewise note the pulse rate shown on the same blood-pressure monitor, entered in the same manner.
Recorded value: **113** bpm
